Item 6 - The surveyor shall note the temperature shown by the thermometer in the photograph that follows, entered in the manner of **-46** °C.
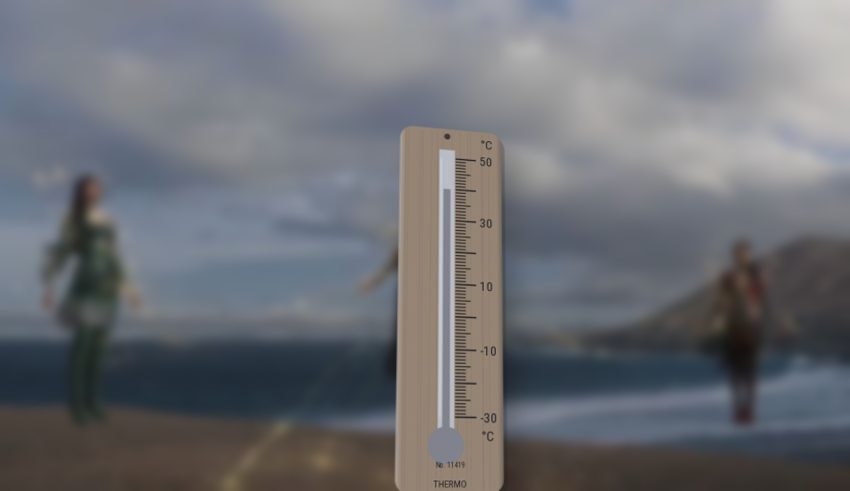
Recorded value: **40** °C
